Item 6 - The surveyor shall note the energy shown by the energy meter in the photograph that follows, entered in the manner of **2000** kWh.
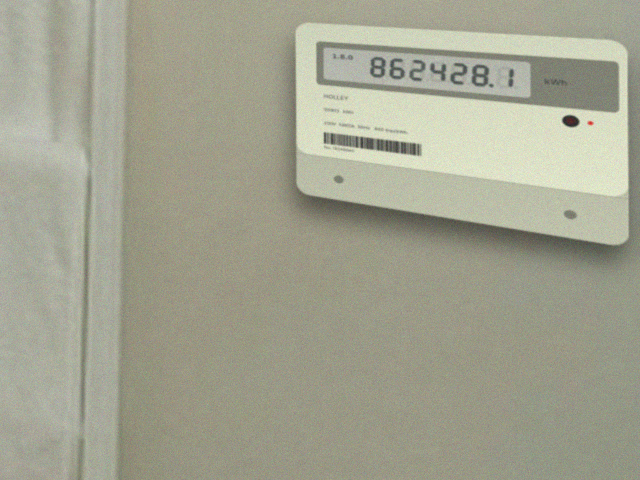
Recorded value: **862428.1** kWh
